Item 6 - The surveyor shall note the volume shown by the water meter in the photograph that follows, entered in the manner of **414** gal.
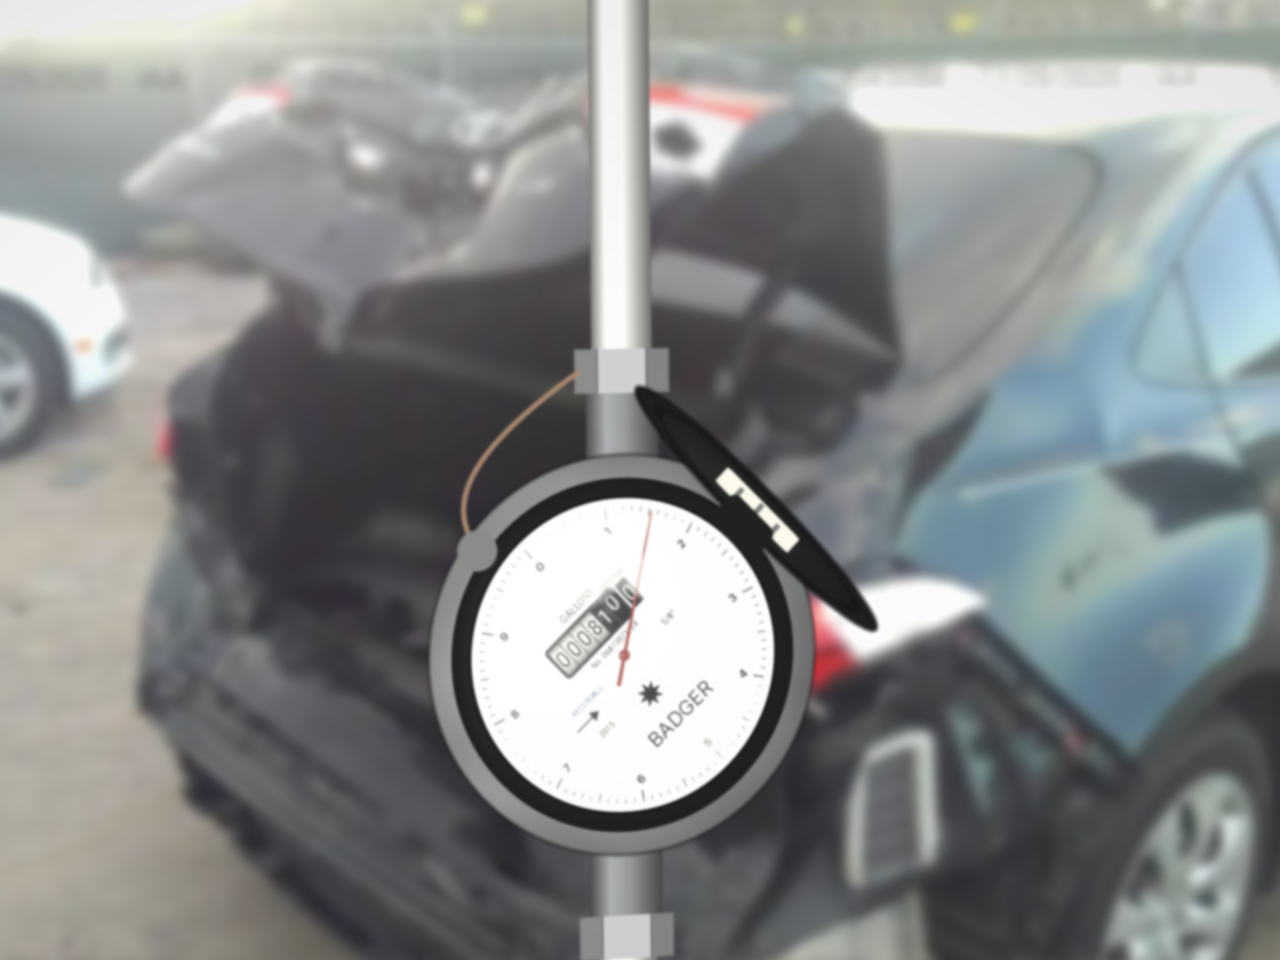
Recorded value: **8101.5** gal
